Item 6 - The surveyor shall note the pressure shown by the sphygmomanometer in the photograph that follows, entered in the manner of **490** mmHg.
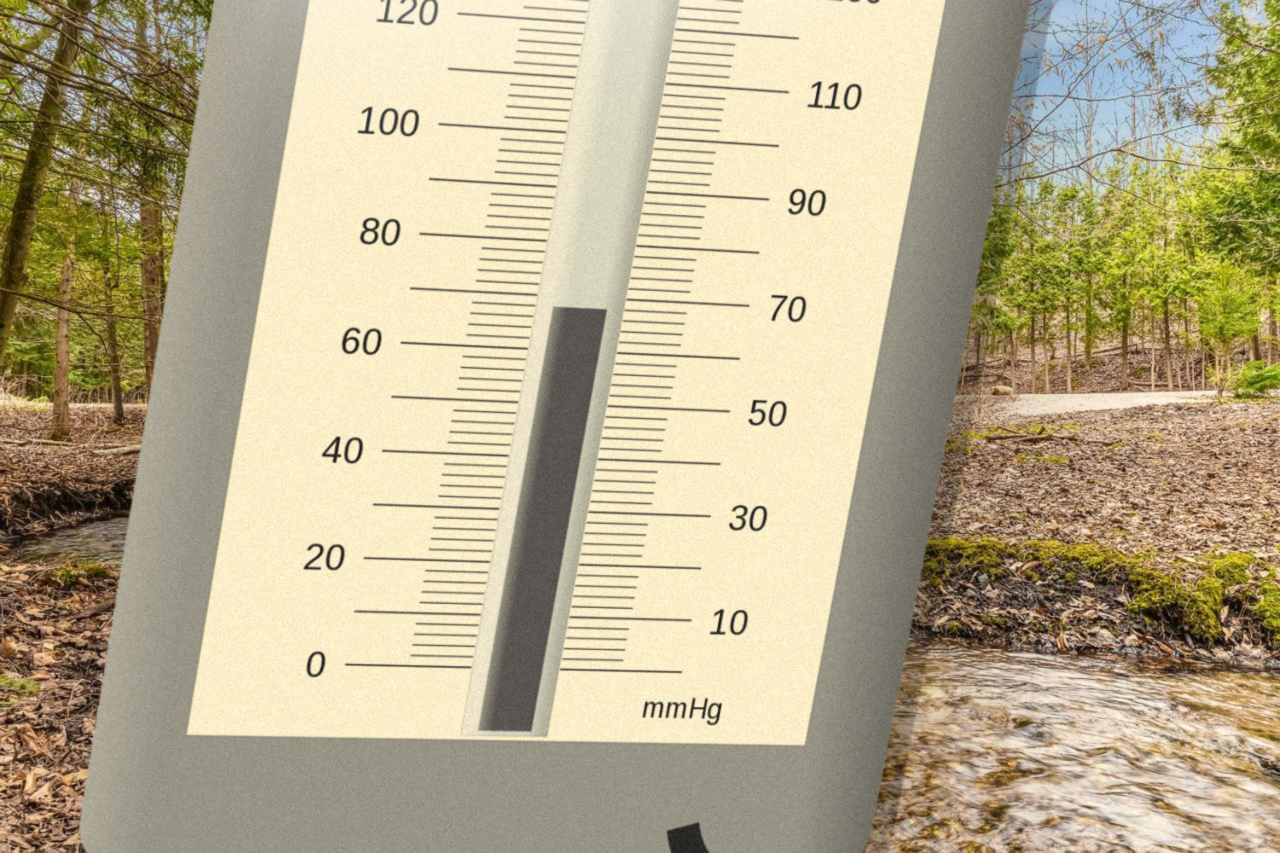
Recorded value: **68** mmHg
